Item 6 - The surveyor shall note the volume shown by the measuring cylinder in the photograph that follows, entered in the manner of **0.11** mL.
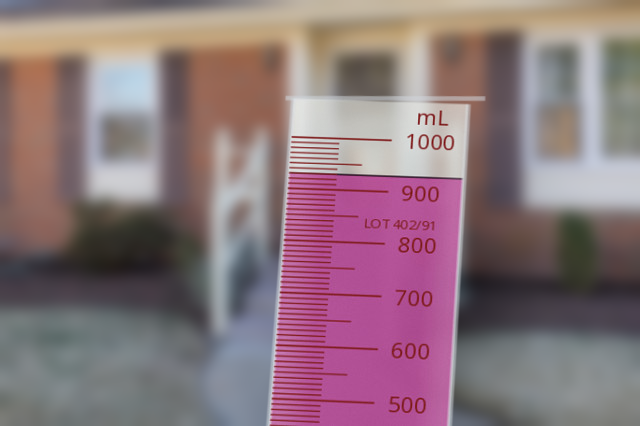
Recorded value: **930** mL
